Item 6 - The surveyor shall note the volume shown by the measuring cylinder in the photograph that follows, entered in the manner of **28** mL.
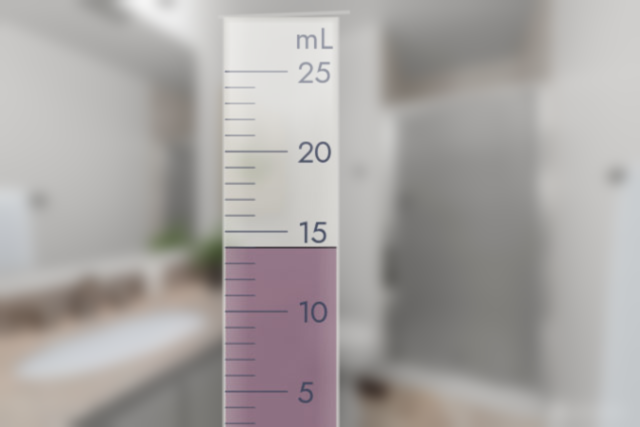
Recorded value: **14** mL
